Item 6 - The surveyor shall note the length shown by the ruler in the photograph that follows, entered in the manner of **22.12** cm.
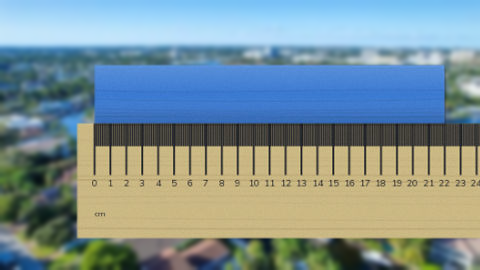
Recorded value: **22** cm
